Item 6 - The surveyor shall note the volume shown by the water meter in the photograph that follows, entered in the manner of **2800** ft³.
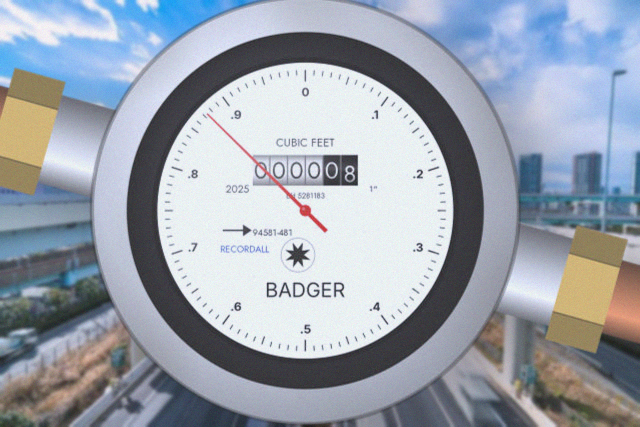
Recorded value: **7.87** ft³
